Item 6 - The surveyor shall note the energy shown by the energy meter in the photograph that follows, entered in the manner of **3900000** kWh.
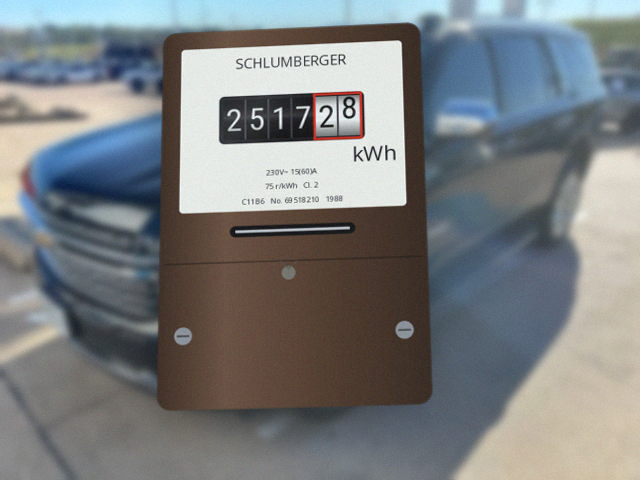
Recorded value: **2517.28** kWh
